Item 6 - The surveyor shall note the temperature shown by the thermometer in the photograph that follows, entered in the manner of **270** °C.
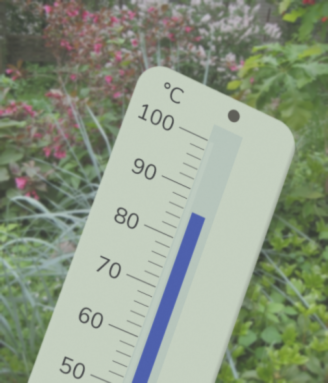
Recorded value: **86** °C
